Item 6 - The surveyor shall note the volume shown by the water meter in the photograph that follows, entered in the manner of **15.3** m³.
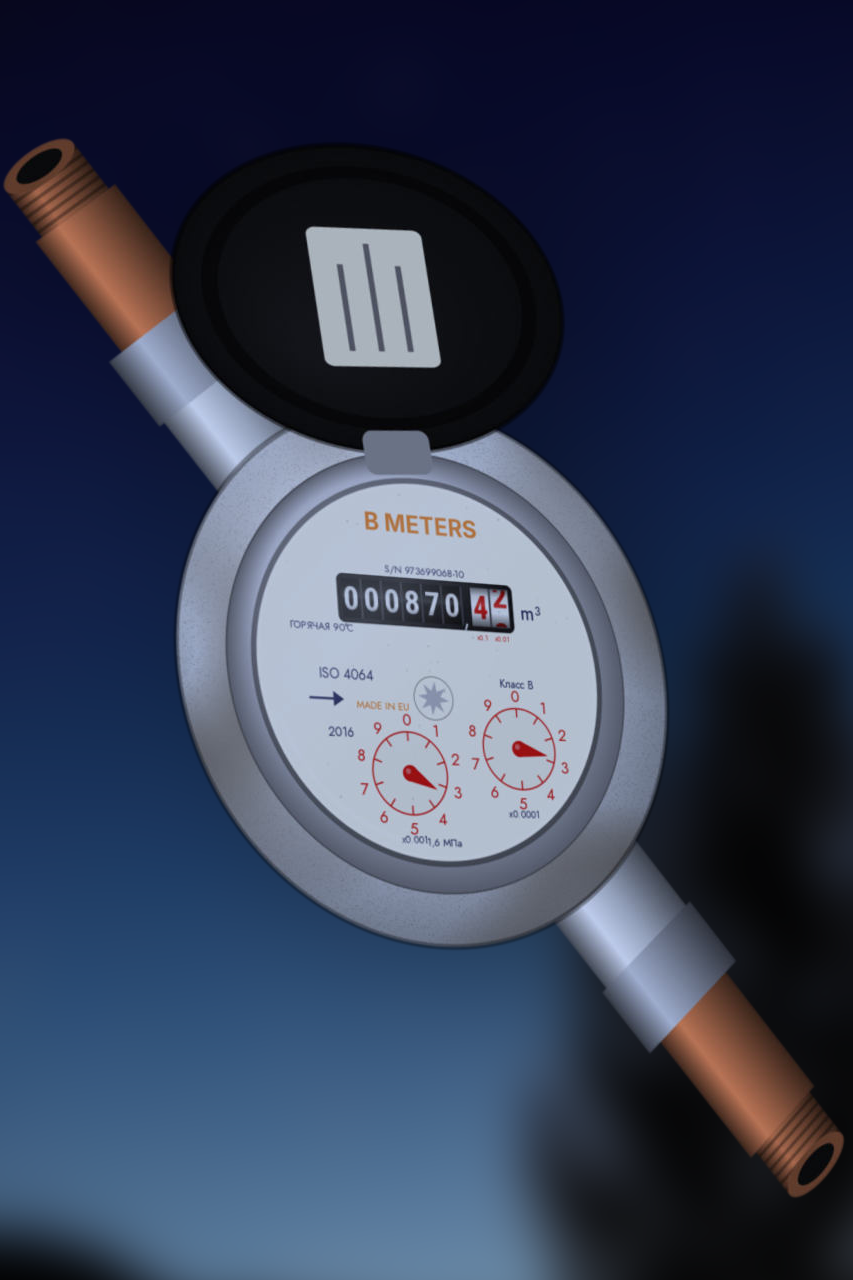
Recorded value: **870.4232** m³
